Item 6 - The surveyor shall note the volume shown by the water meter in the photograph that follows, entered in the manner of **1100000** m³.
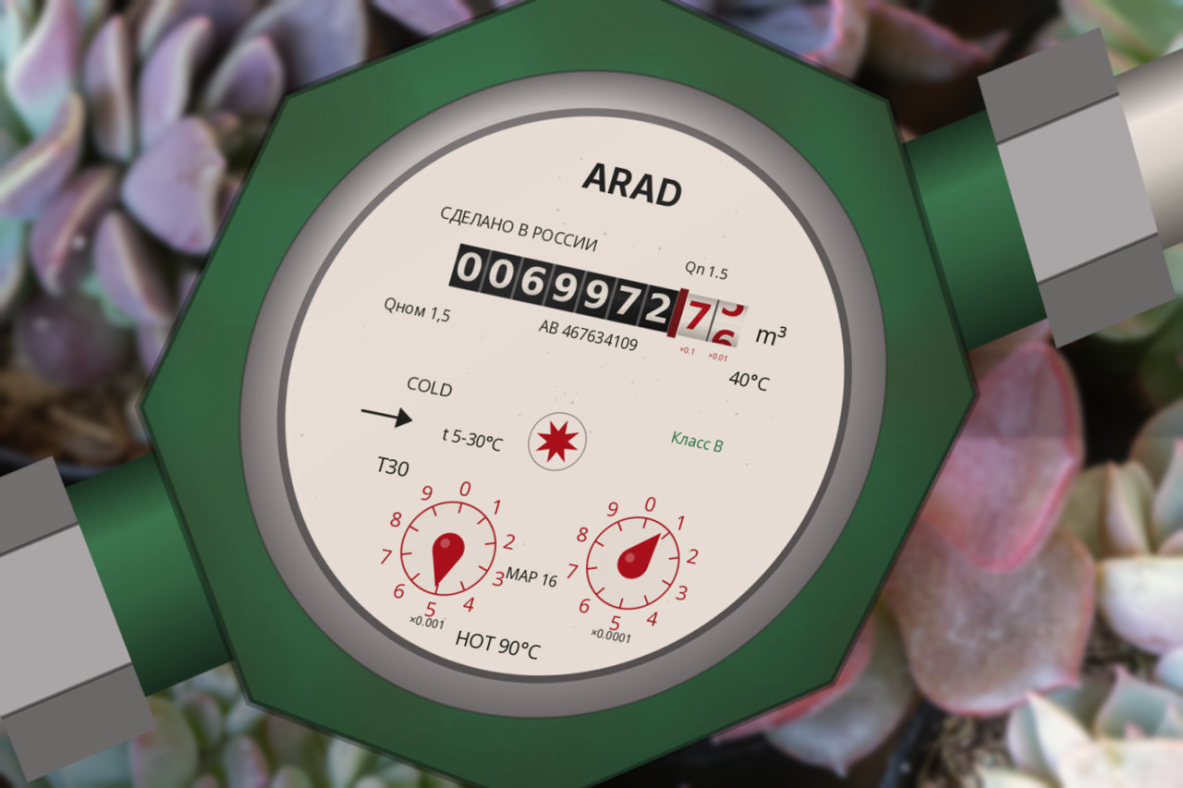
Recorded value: **69972.7550** m³
